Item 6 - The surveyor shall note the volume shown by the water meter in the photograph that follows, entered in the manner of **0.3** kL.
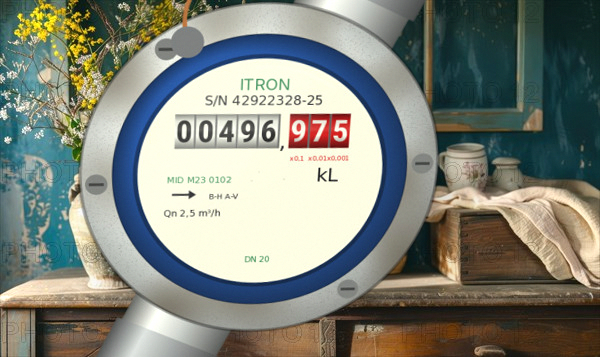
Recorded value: **496.975** kL
